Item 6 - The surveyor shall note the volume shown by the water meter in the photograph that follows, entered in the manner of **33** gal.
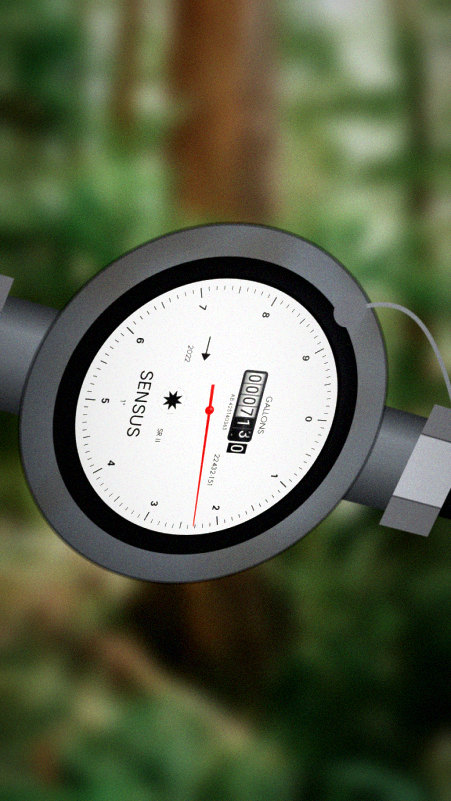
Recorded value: **7132.3** gal
